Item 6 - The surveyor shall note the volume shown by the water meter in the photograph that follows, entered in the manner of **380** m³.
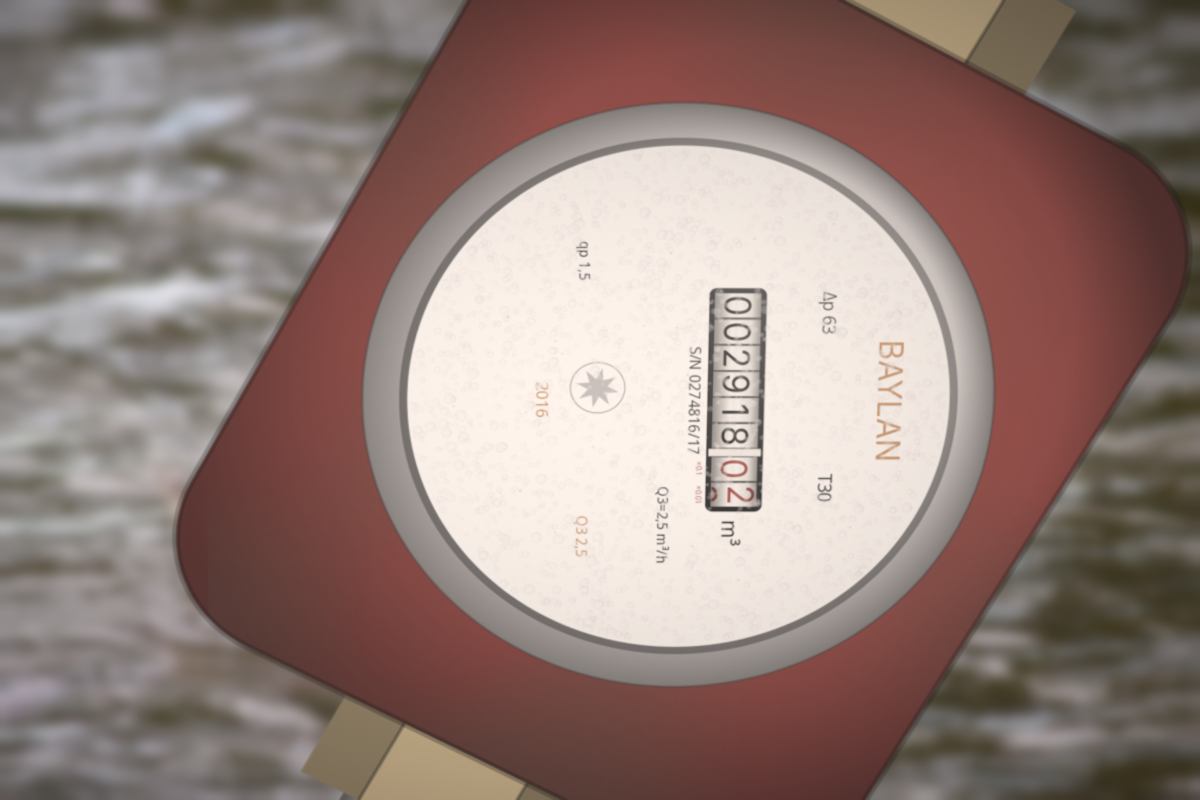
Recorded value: **2918.02** m³
